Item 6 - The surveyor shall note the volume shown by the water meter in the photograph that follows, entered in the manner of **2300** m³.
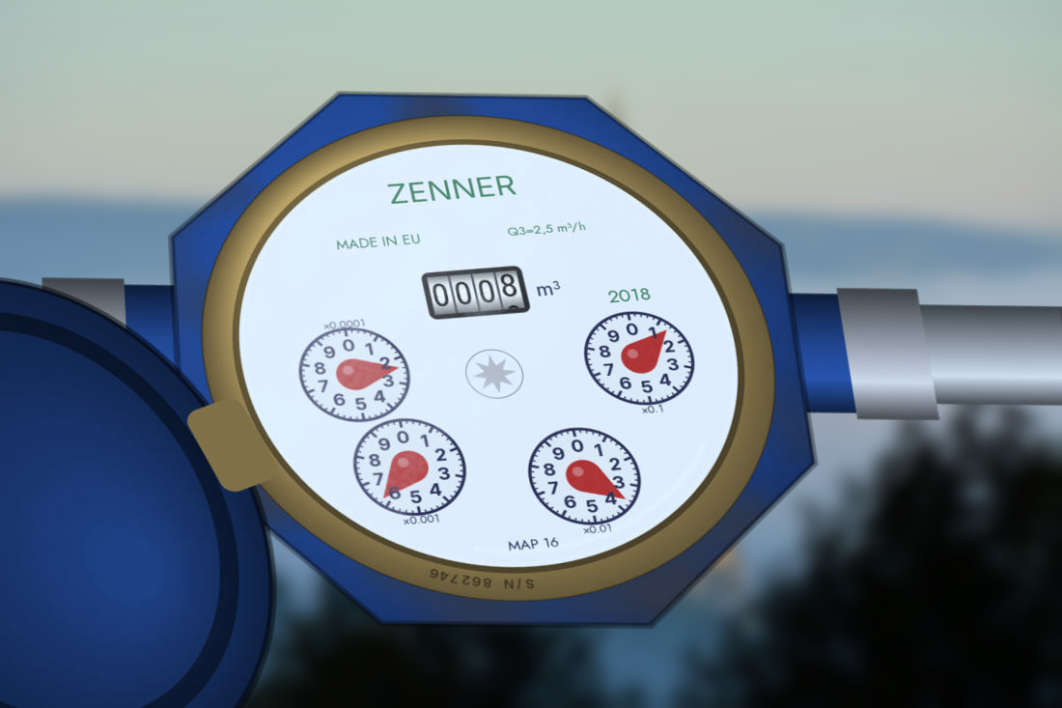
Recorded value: **8.1362** m³
